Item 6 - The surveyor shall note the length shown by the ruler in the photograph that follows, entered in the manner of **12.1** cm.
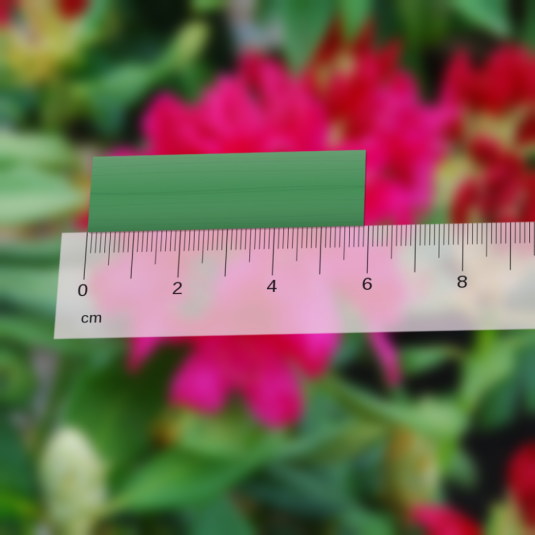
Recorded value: **5.9** cm
